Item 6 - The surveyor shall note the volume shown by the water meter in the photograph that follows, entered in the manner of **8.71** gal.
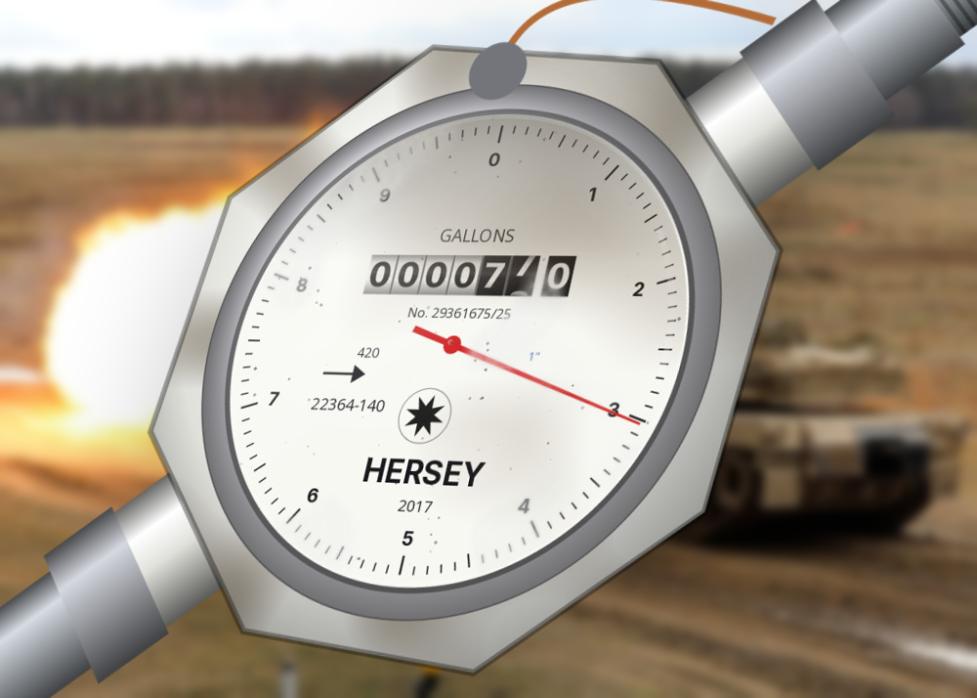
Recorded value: **773.0** gal
